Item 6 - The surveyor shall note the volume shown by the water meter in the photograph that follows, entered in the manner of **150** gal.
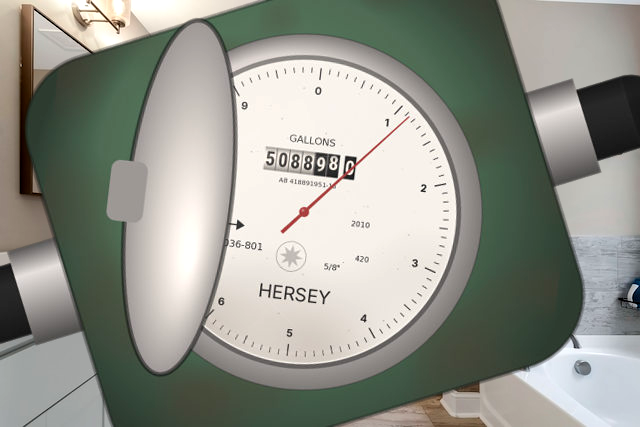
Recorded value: **5088981.1** gal
